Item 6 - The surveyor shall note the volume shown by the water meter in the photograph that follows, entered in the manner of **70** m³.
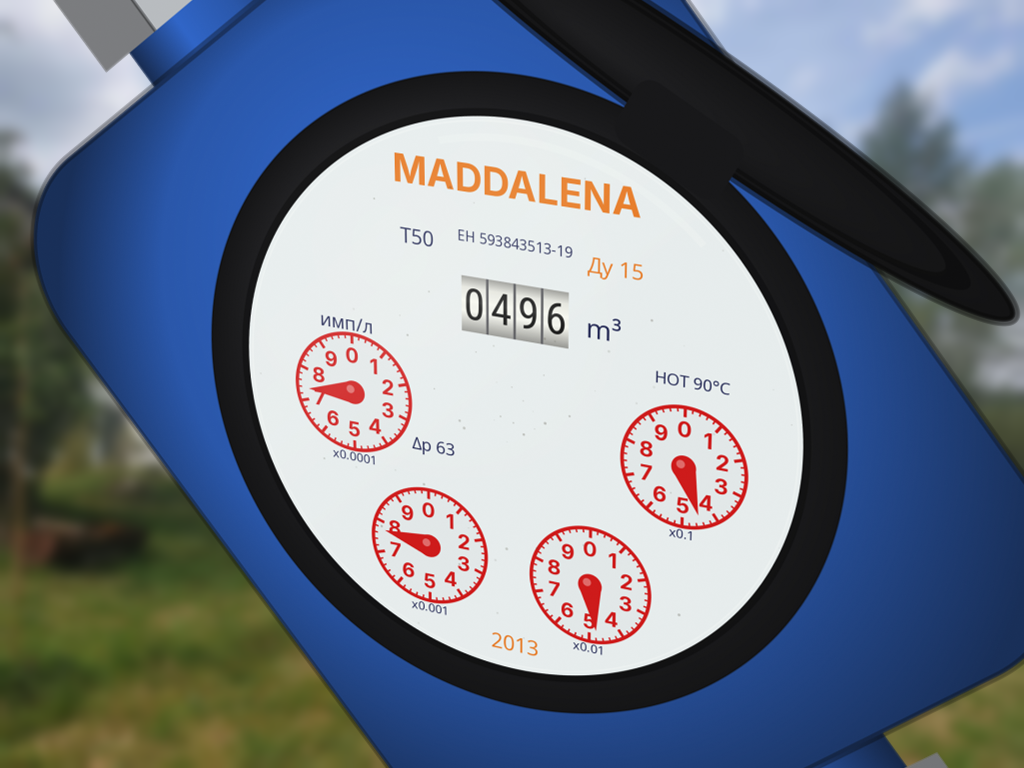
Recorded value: **496.4477** m³
